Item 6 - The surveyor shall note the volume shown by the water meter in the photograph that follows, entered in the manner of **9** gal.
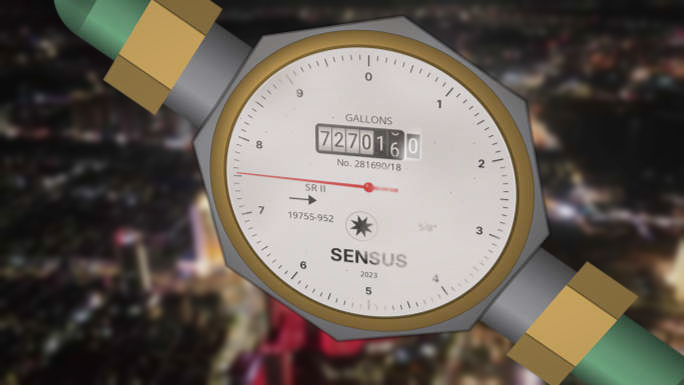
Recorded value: **7270157.5** gal
